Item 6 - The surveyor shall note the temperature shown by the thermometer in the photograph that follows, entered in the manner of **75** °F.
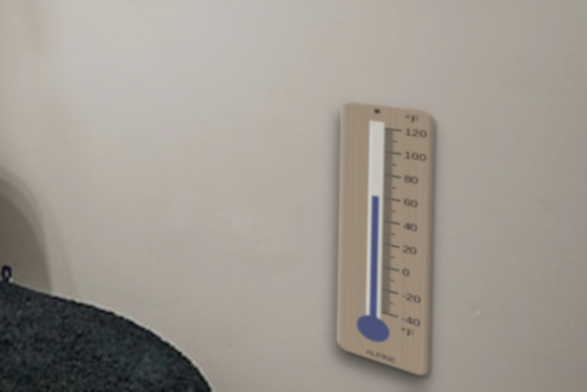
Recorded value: **60** °F
